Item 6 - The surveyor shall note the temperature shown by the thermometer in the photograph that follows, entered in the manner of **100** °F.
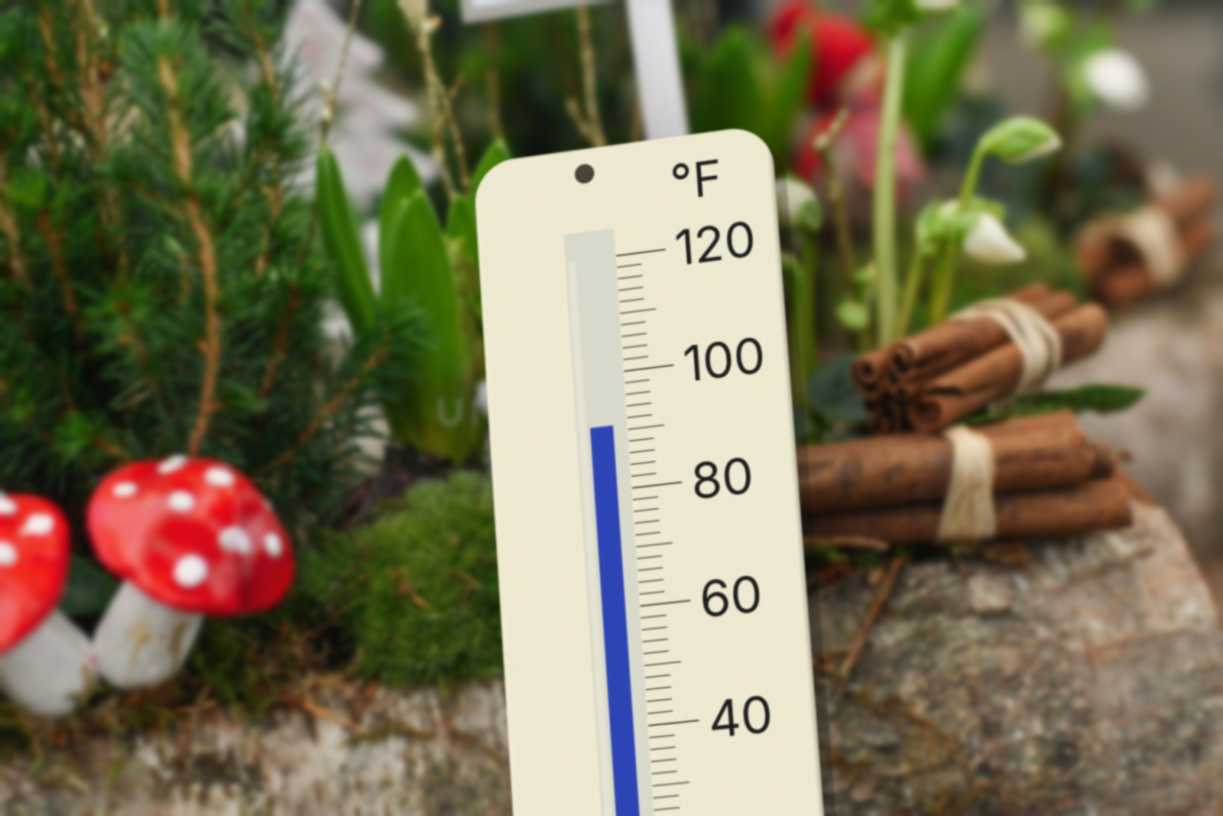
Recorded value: **91** °F
